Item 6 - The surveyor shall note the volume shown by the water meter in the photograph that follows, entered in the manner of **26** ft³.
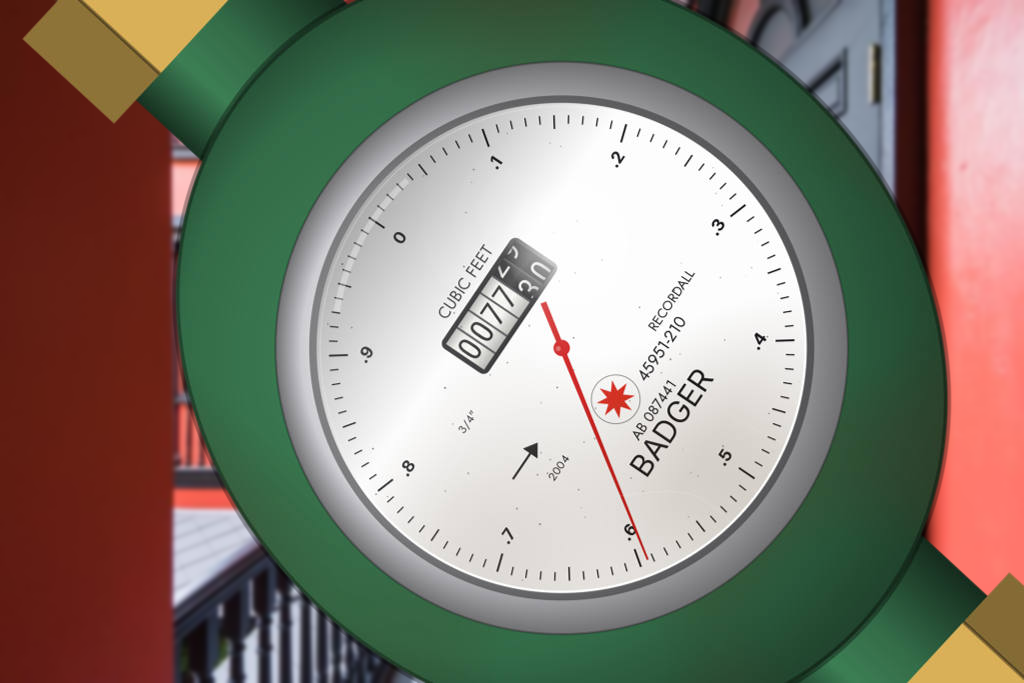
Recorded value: **7729.59** ft³
